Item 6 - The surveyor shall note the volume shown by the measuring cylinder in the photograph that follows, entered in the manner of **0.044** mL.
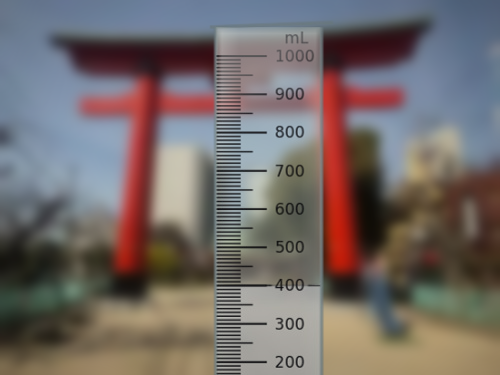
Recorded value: **400** mL
